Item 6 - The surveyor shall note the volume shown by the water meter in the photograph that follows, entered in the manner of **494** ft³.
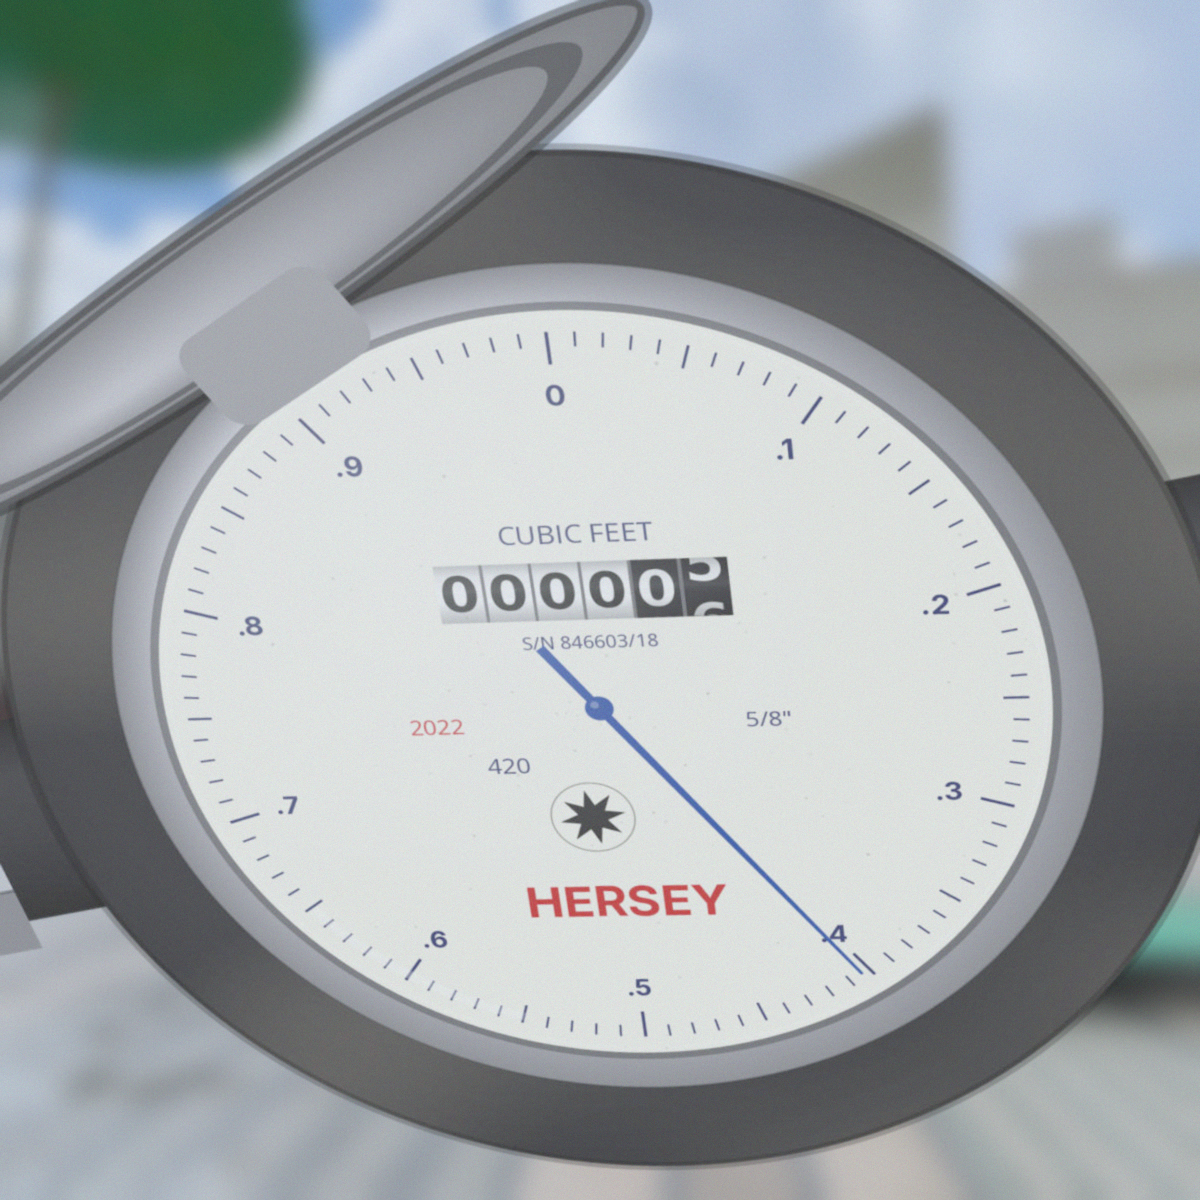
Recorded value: **5.40** ft³
